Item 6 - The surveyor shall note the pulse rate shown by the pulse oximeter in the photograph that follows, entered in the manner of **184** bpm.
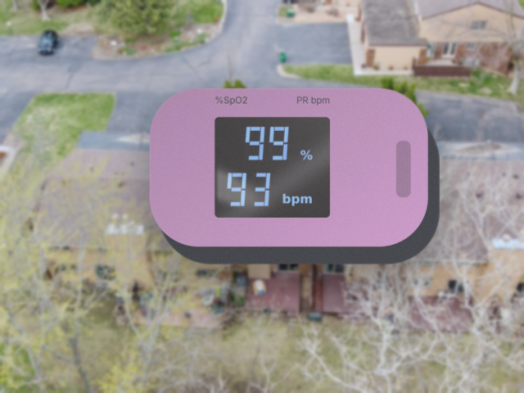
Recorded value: **93** bpm
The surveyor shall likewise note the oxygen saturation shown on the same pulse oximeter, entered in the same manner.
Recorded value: **99** %
